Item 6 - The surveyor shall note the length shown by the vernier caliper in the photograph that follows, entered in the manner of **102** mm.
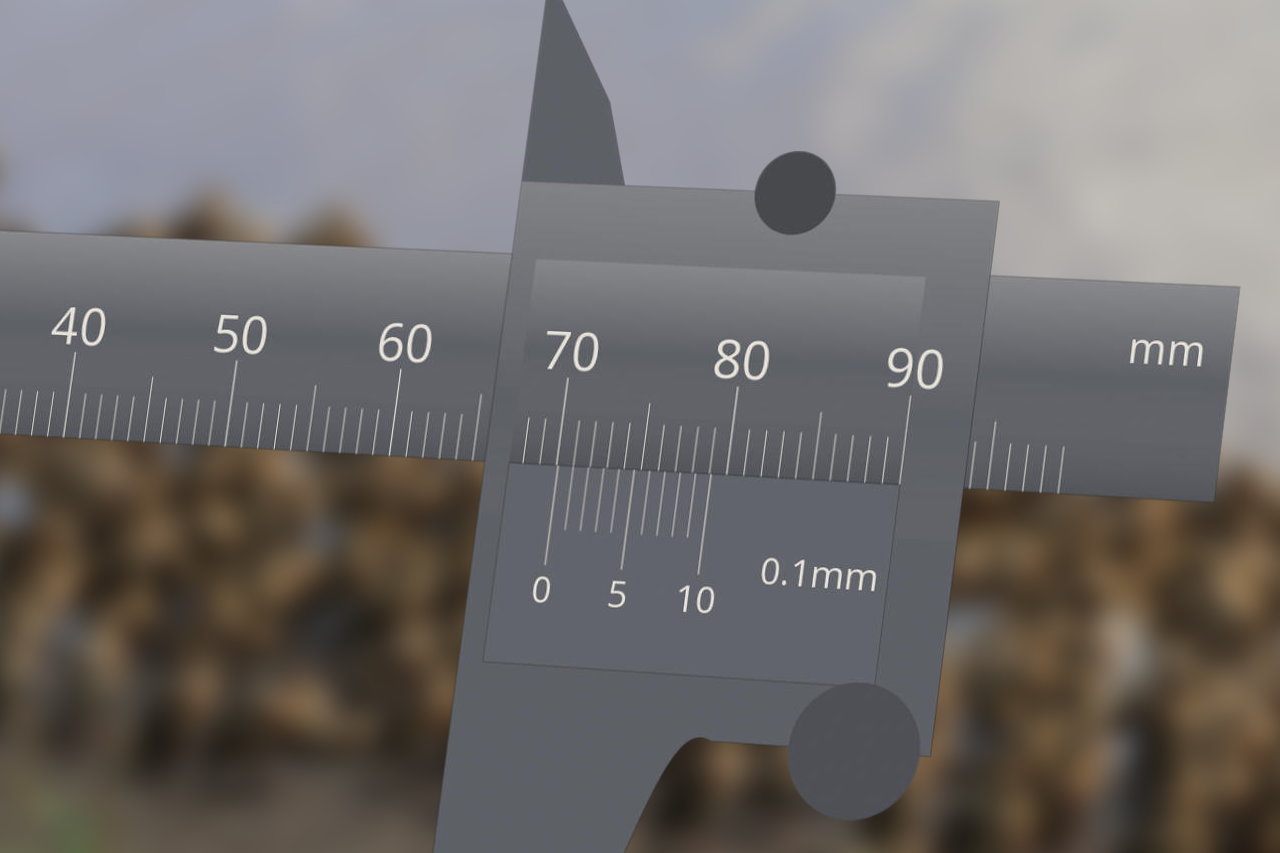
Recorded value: **70.1** mm
